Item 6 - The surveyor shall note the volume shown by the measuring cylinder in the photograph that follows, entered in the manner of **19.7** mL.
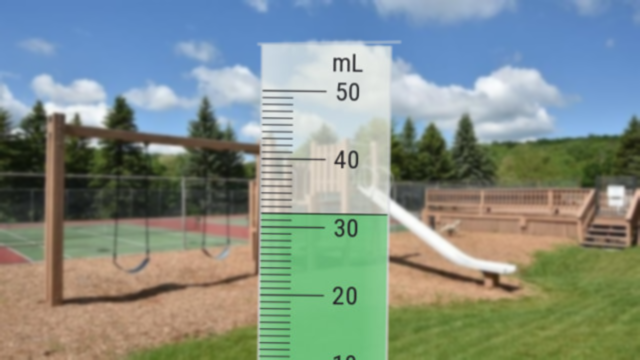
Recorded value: **32** mL
